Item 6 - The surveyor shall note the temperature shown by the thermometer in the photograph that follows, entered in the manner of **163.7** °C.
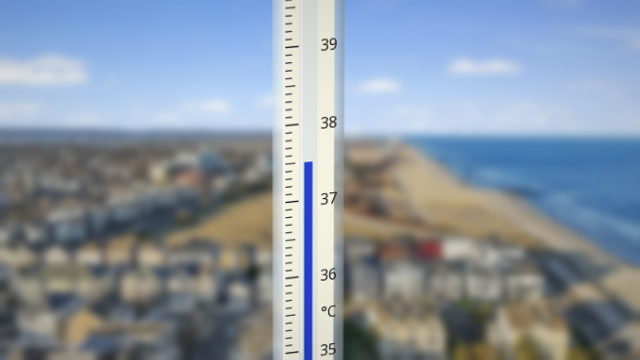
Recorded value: **37.5** °C
